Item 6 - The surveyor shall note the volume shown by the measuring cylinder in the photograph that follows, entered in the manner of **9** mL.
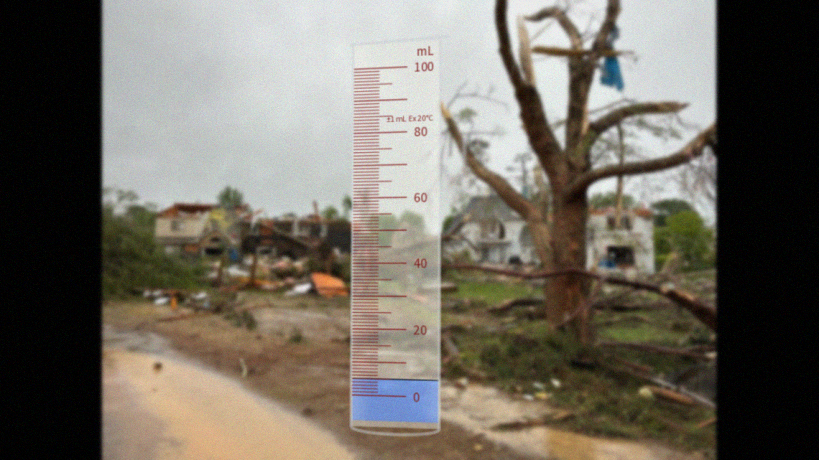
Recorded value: **5** mL
